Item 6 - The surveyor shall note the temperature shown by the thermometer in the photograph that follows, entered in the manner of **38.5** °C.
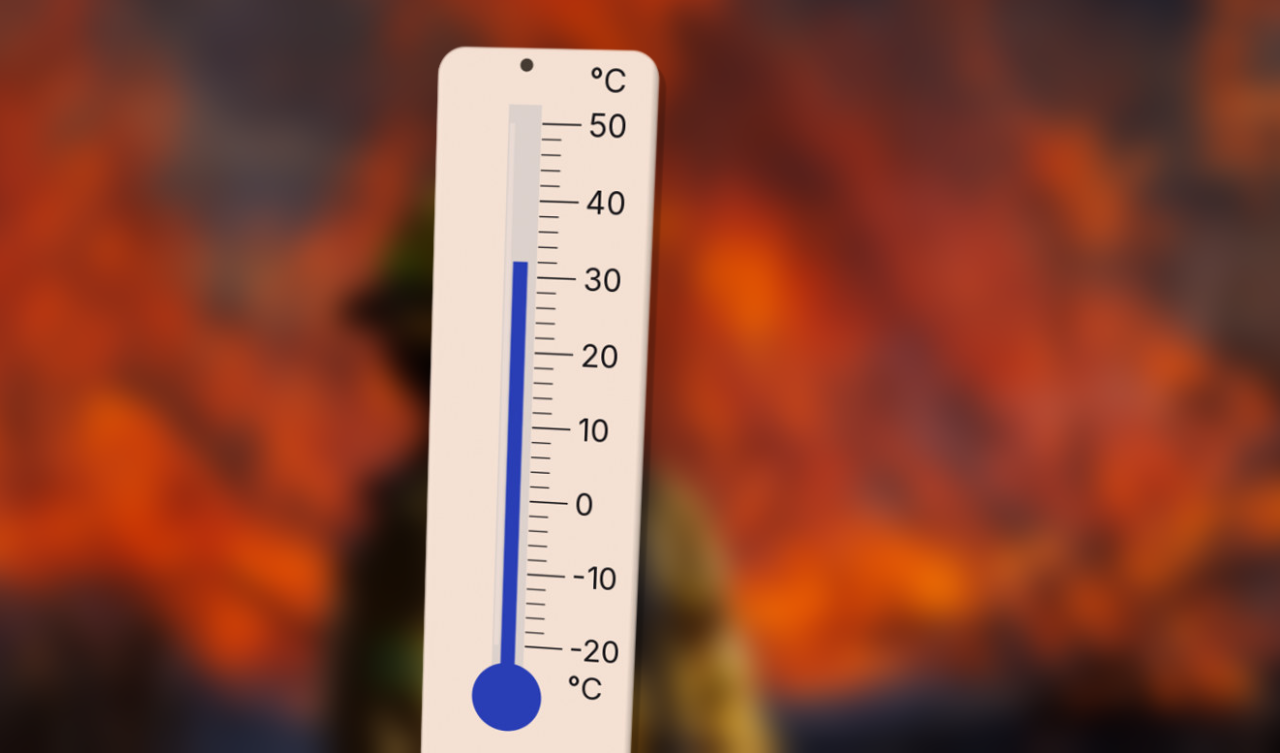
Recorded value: **32** °C
